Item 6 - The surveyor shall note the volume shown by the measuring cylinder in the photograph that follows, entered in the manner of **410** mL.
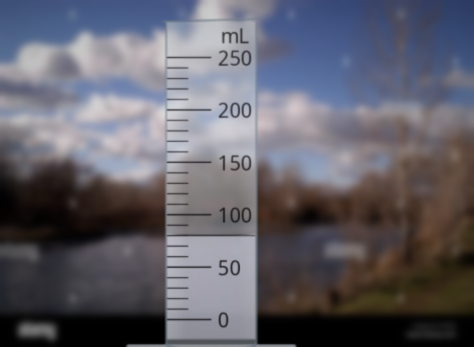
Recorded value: **80** mL
